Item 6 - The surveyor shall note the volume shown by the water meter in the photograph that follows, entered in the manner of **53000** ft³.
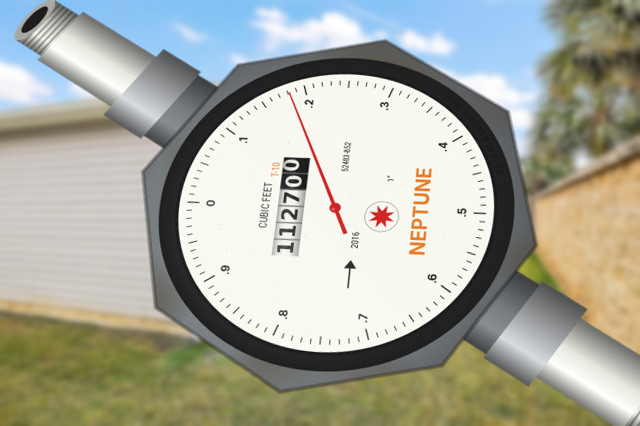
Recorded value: **112700.18** ft³
